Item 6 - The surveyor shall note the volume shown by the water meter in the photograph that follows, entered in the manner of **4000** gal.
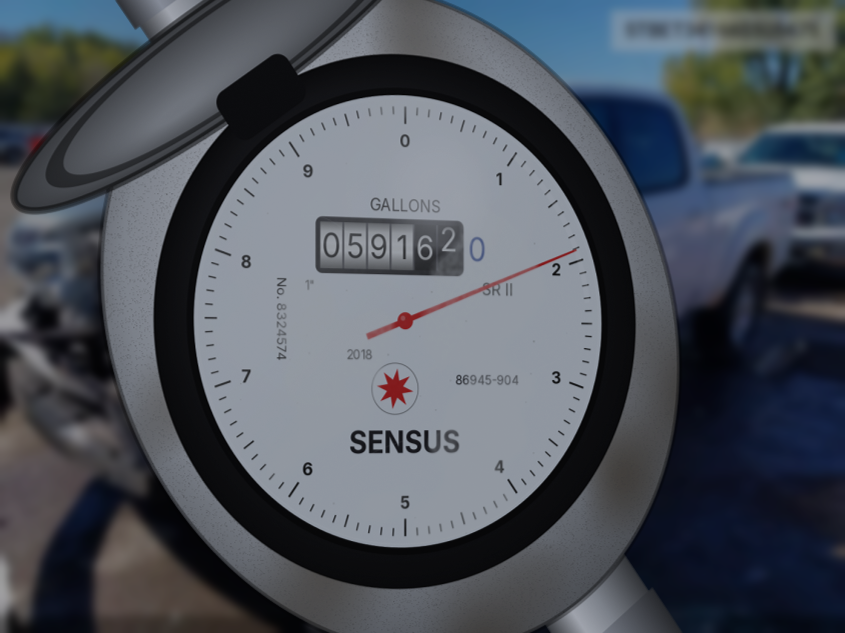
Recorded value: **591621.9** gal
